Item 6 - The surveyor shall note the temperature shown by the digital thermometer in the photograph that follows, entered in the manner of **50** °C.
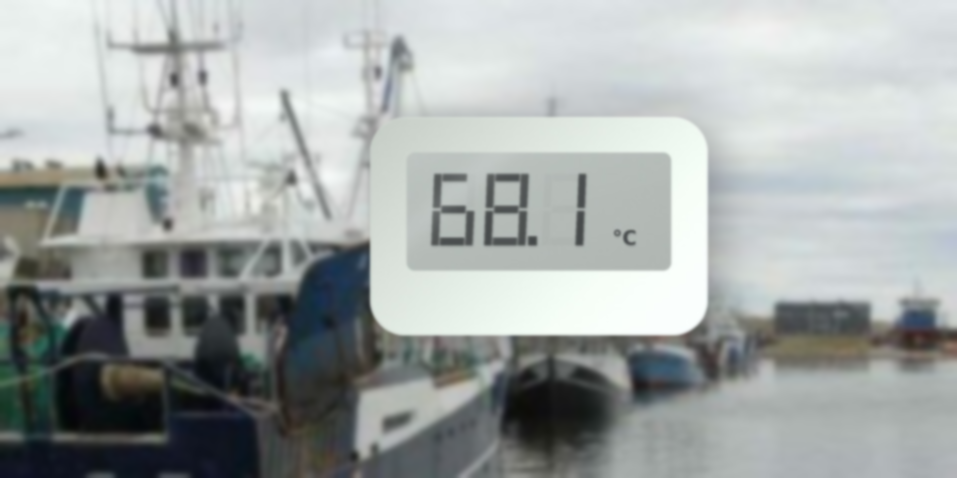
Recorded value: **68.1** °C
